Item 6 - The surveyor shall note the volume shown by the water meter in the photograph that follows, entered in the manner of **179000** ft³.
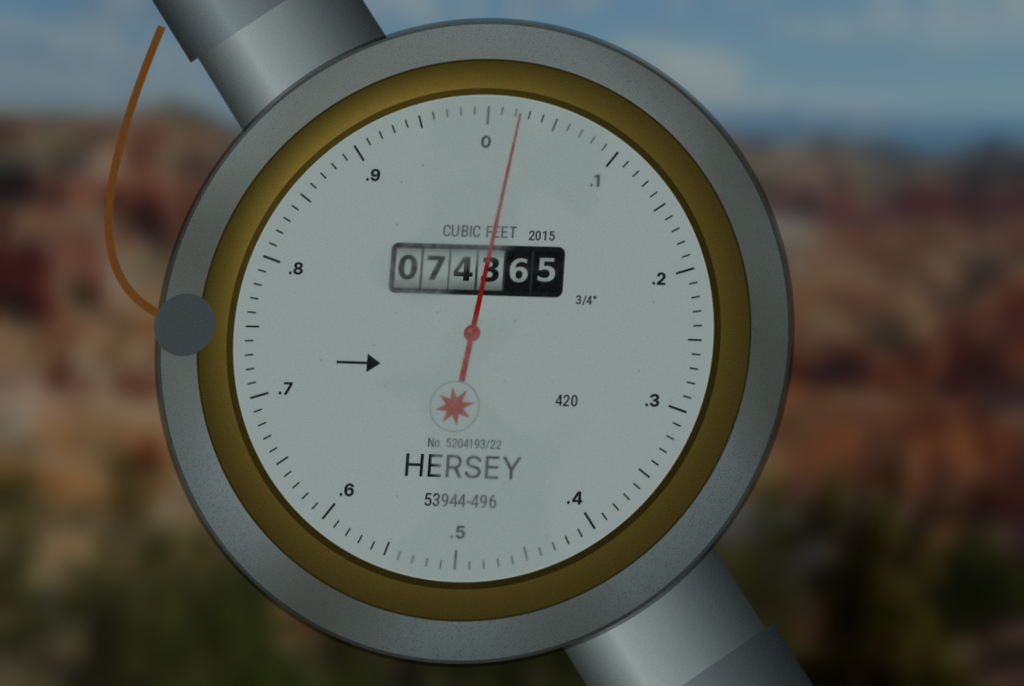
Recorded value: **74365.02** ft³
